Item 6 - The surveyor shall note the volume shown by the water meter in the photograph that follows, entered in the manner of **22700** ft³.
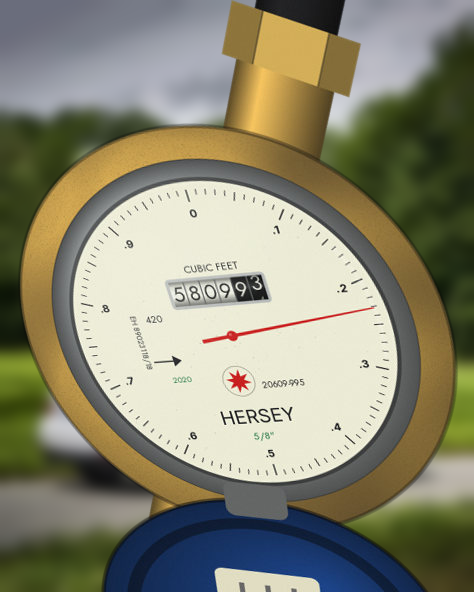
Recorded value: **580993.23** ft³
